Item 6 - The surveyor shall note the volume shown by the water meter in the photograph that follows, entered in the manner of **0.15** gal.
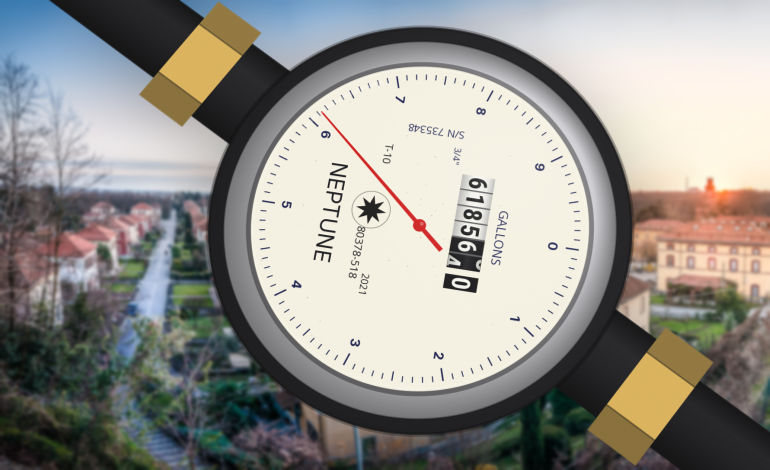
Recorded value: **6185636.1** gal
